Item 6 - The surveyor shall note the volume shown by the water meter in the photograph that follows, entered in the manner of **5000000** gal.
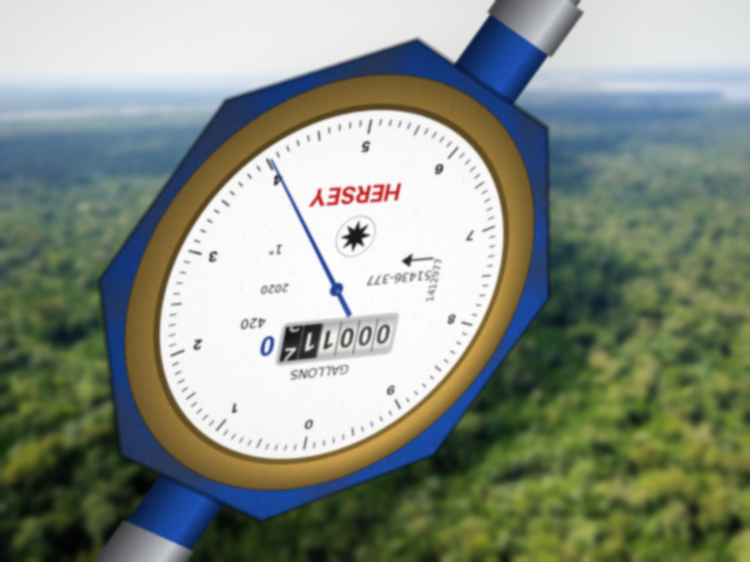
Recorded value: **1124.0** gal
